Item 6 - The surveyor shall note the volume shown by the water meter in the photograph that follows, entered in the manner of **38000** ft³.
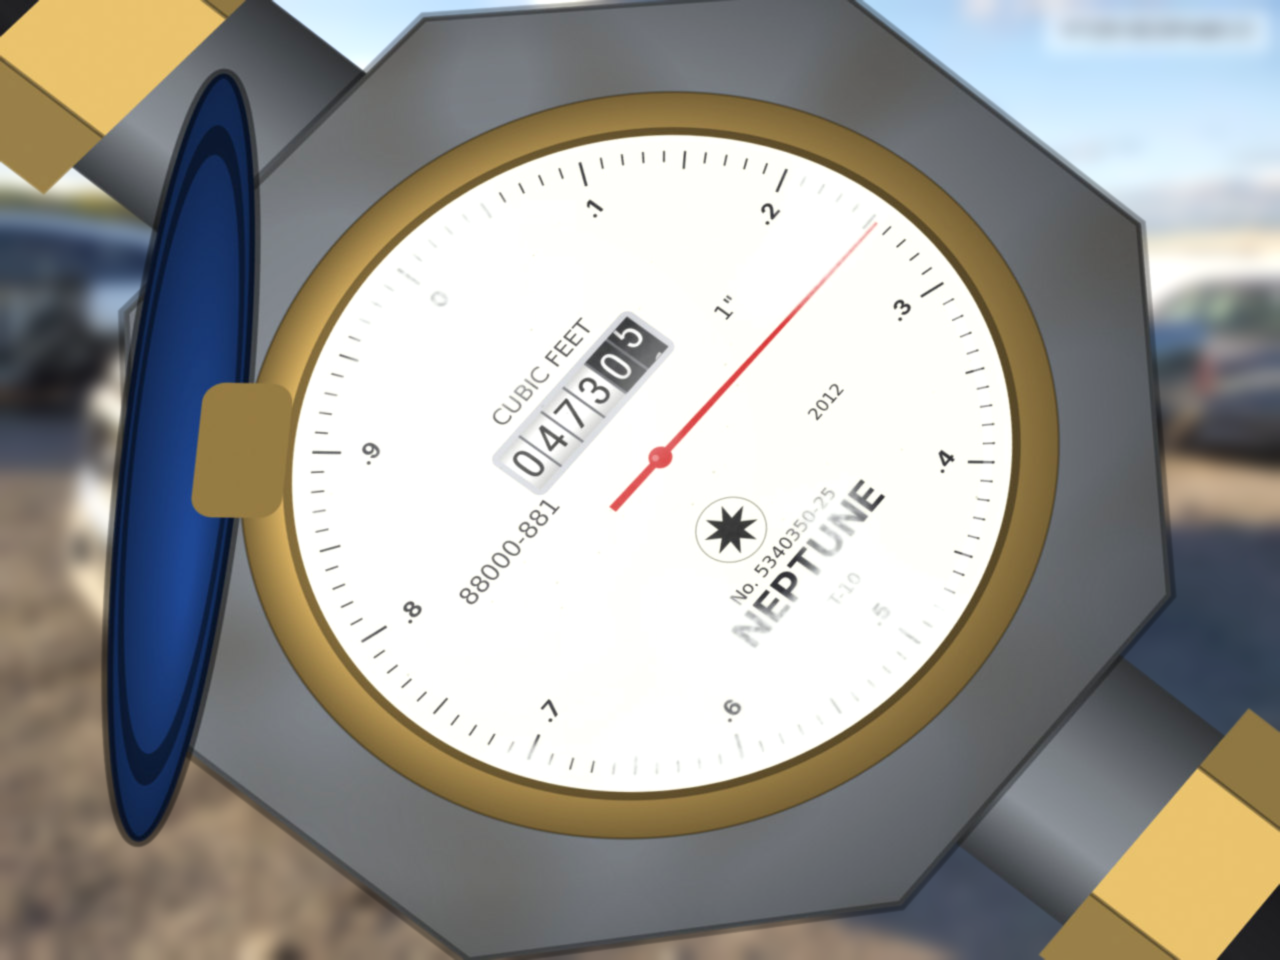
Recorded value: **47305.25** ft³
